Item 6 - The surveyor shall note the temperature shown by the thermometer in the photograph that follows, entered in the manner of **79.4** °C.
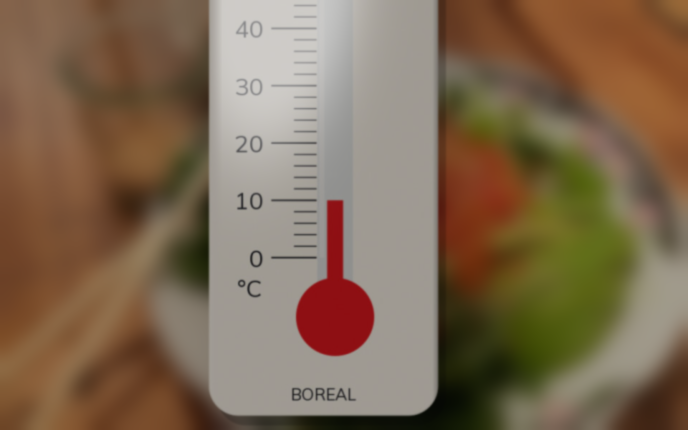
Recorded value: **10** °C
